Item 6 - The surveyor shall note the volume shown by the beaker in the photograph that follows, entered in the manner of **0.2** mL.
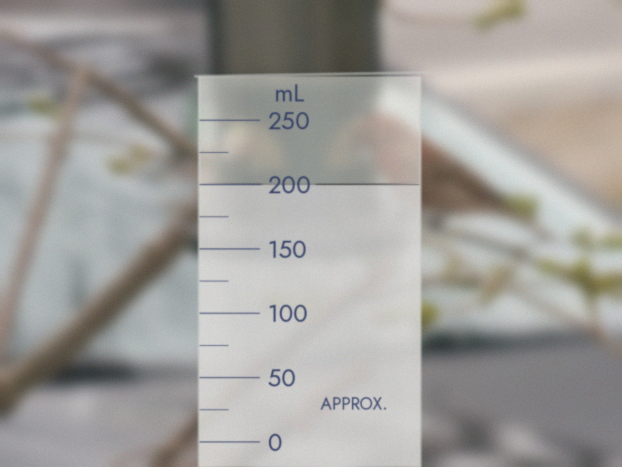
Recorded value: **200** mL
